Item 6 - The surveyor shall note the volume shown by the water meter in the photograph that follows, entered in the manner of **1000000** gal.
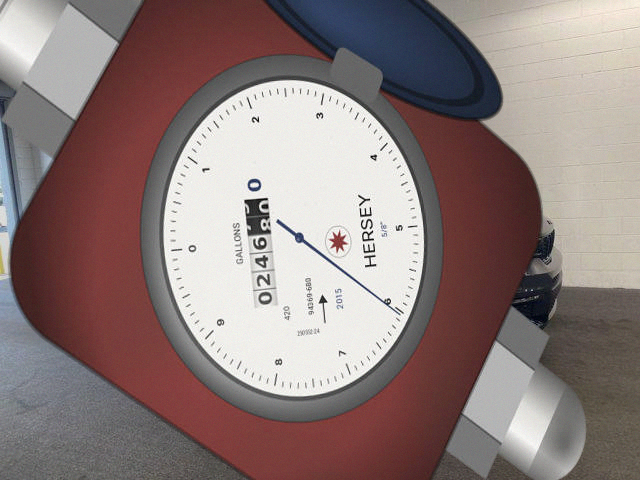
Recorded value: **246796.0** gal
